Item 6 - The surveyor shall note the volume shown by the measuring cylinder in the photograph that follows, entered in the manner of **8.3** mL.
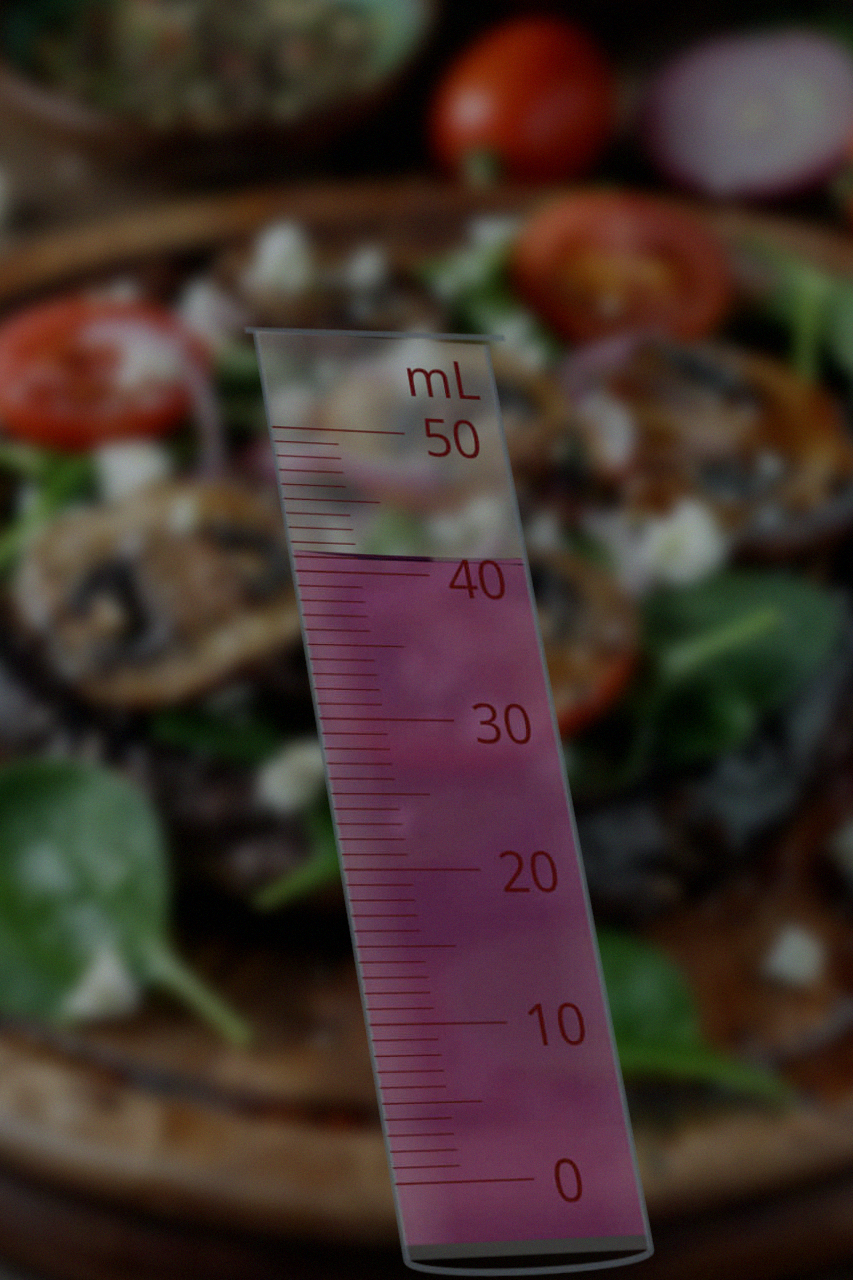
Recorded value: **41** mL
